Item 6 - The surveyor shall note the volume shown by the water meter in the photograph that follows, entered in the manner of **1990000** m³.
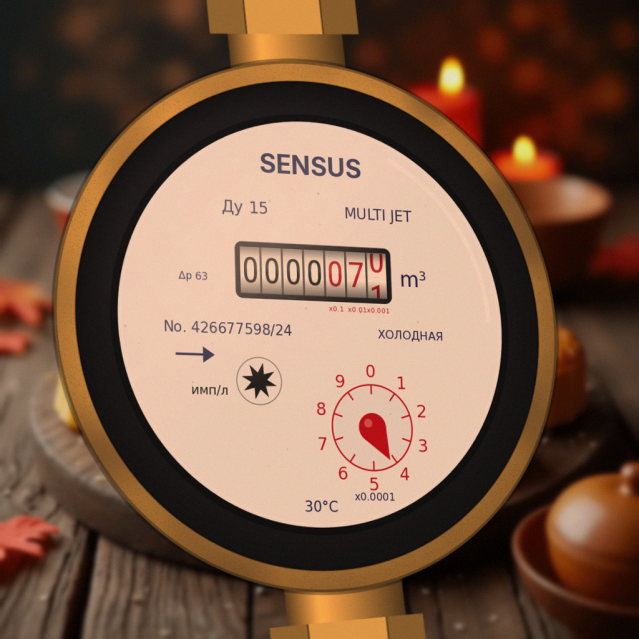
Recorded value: **0.0704** m³
